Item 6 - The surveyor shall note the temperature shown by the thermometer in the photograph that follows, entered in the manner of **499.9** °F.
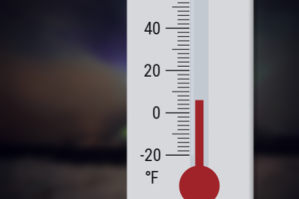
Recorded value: **6** °F
